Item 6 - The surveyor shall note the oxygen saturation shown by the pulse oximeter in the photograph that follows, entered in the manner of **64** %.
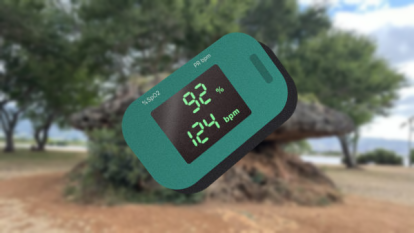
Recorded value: **92** %
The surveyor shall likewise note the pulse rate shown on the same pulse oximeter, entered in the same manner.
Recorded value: **124** bpm
